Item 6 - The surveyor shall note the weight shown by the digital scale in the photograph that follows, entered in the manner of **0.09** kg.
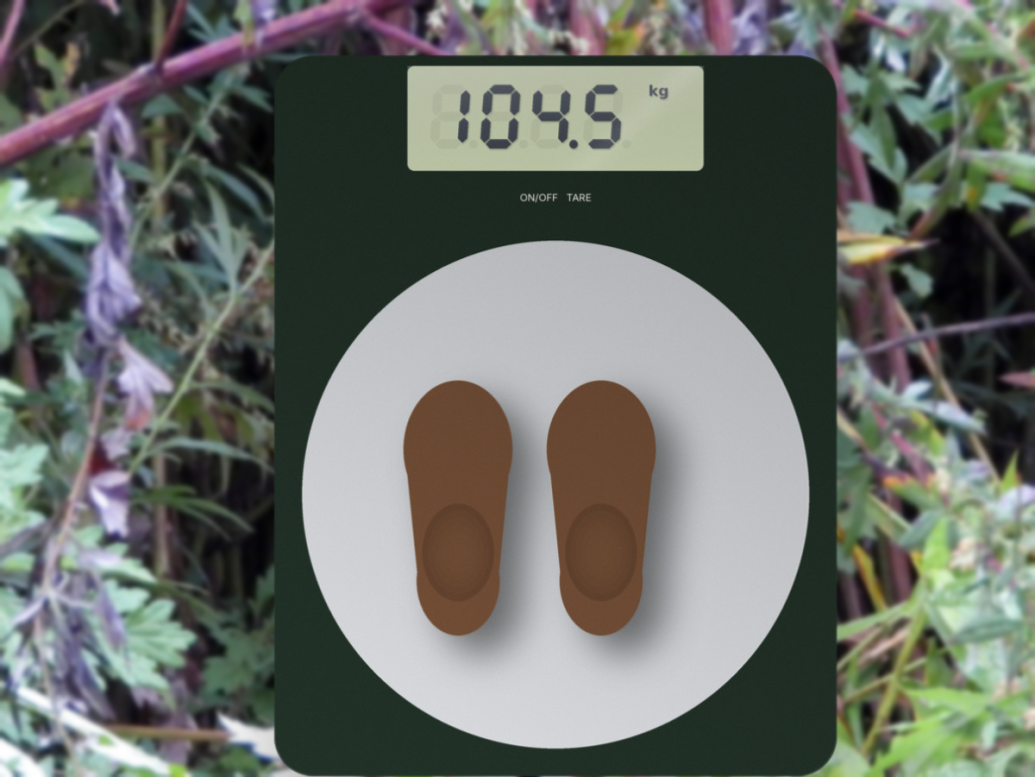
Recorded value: **104.5** kg
